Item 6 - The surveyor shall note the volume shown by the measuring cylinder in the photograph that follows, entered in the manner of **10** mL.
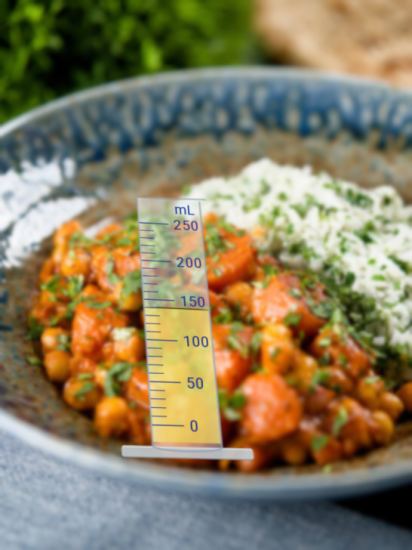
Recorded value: **140** mL
